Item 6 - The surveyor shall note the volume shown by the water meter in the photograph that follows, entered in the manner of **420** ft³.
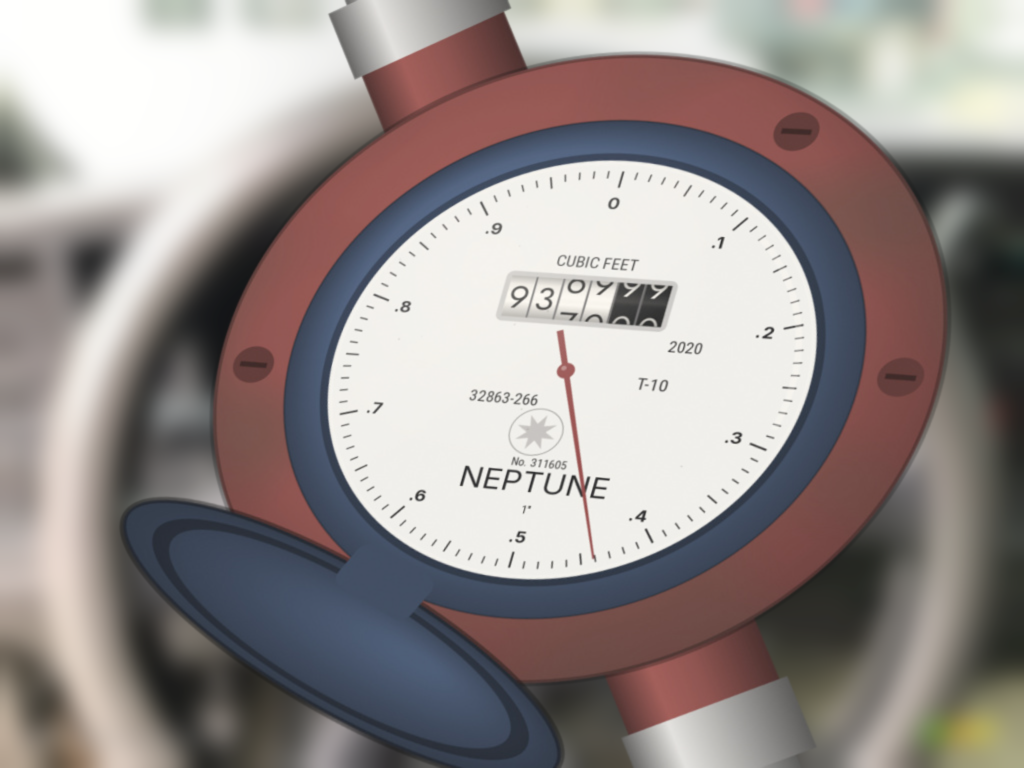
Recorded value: **936999.44** ft³
